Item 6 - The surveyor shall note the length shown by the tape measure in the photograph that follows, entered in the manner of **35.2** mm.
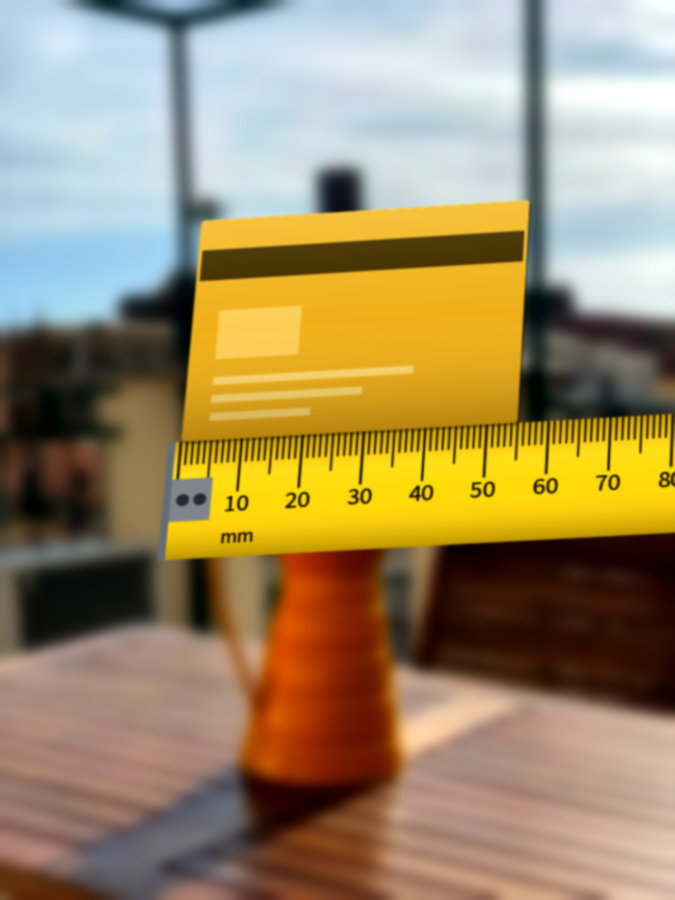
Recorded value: **55** mm
